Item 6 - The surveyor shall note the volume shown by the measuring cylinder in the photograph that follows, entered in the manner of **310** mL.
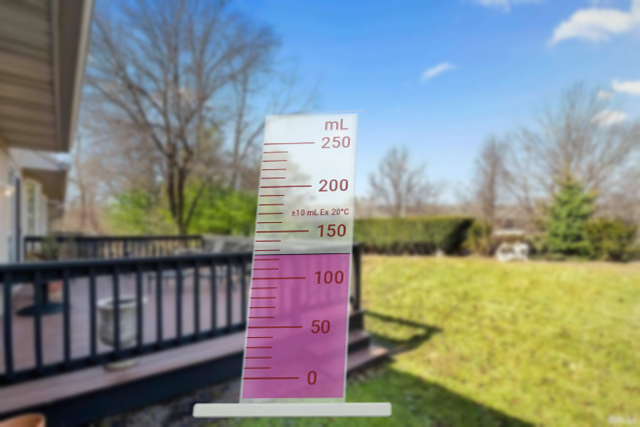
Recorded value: **125** mL
